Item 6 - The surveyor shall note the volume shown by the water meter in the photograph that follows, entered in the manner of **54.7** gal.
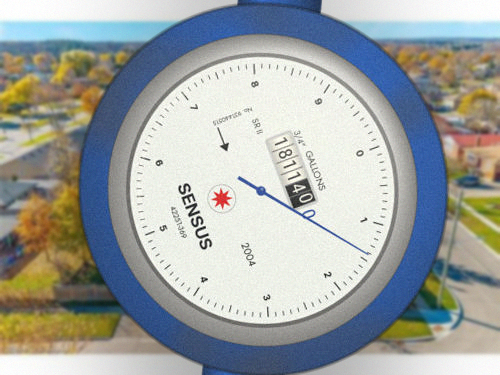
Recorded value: **1811401.4** gal
